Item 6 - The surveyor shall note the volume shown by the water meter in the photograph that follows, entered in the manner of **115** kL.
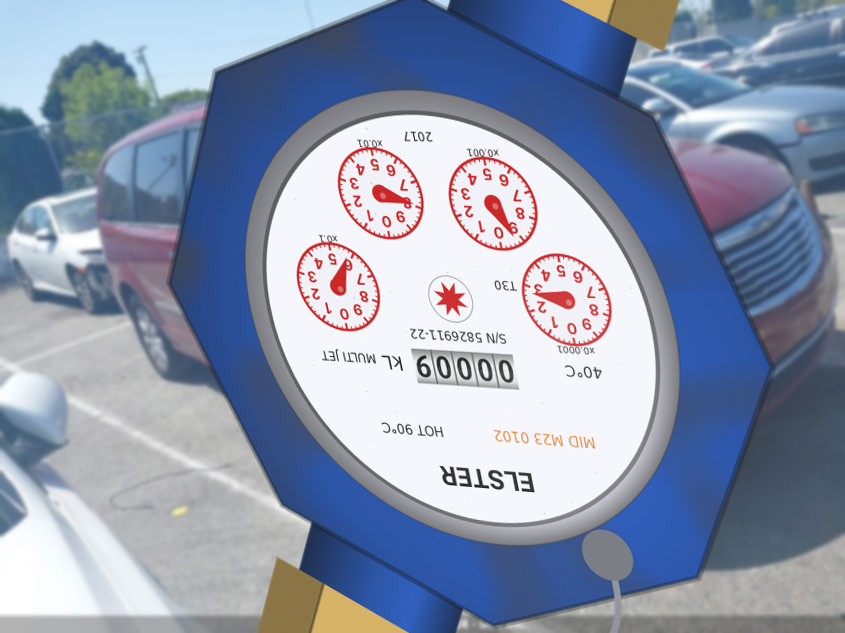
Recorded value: **9.5792** kL
